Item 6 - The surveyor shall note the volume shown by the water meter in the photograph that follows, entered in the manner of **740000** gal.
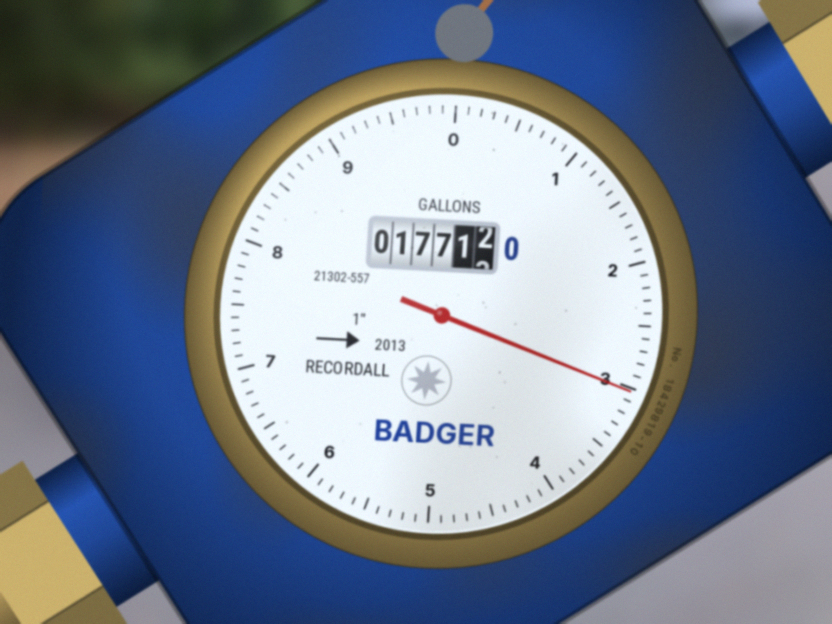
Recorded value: **177123.0** gal
